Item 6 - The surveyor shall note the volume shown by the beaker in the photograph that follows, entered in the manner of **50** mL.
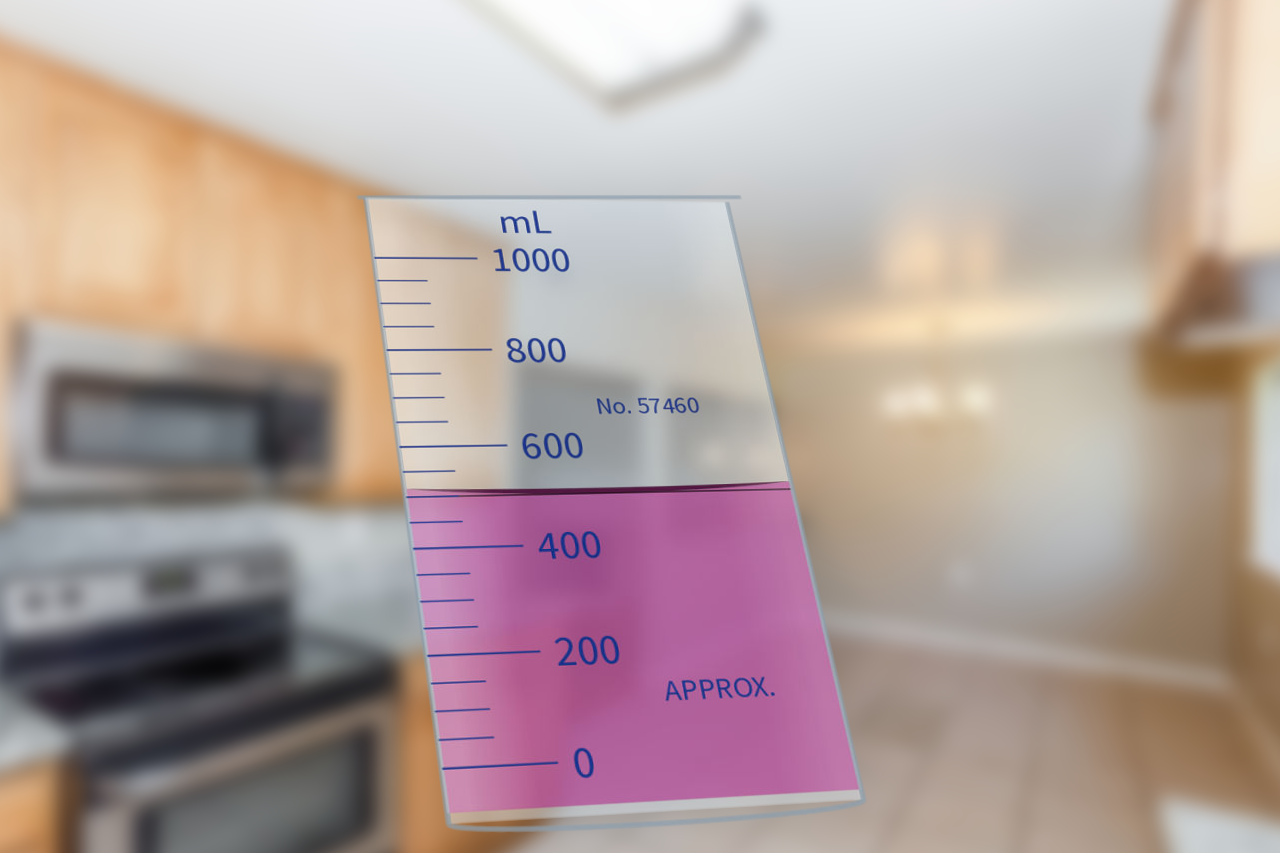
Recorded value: **500** mL
